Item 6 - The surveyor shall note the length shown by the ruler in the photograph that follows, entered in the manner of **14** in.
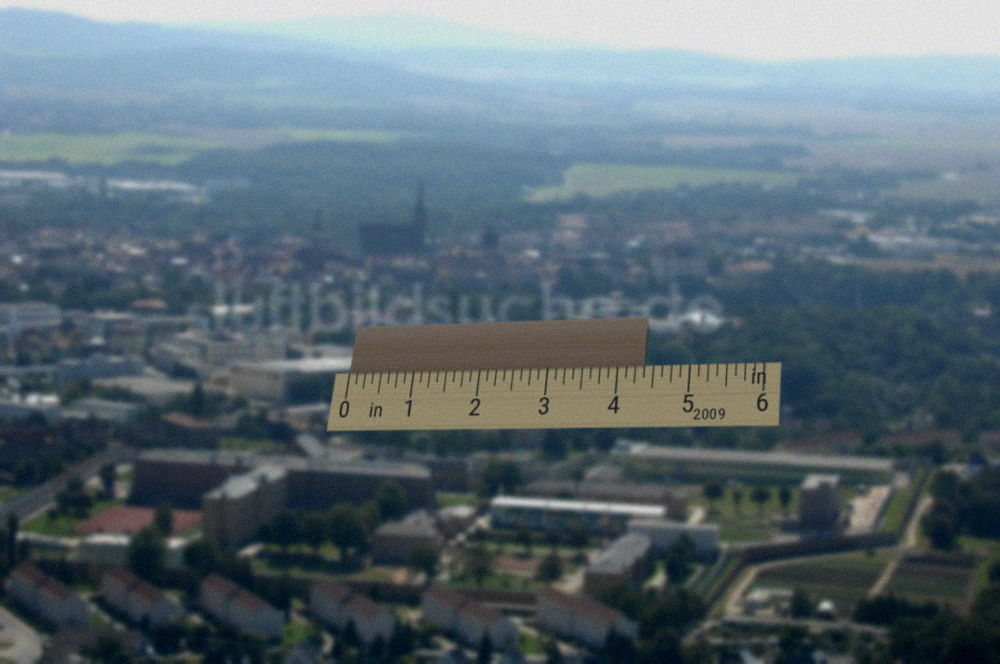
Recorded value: **4.375** in
